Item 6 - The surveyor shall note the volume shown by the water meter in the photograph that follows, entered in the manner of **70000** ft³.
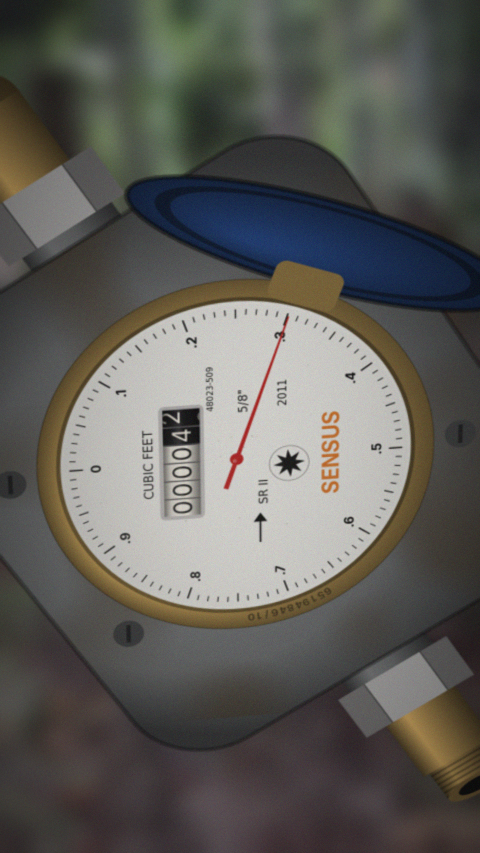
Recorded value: **42.30** ft³
